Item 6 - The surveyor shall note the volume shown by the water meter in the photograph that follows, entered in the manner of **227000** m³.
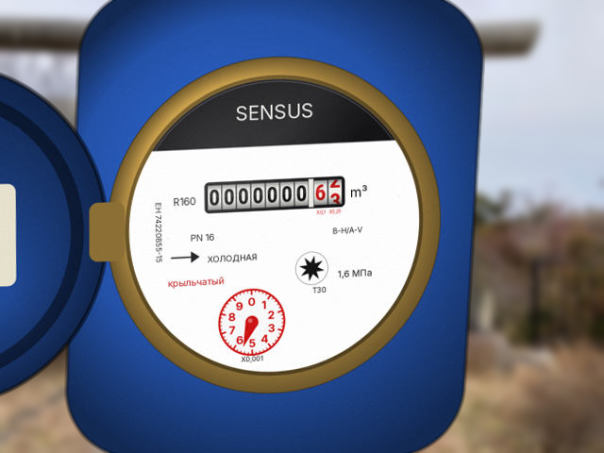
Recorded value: **0.625** m³
